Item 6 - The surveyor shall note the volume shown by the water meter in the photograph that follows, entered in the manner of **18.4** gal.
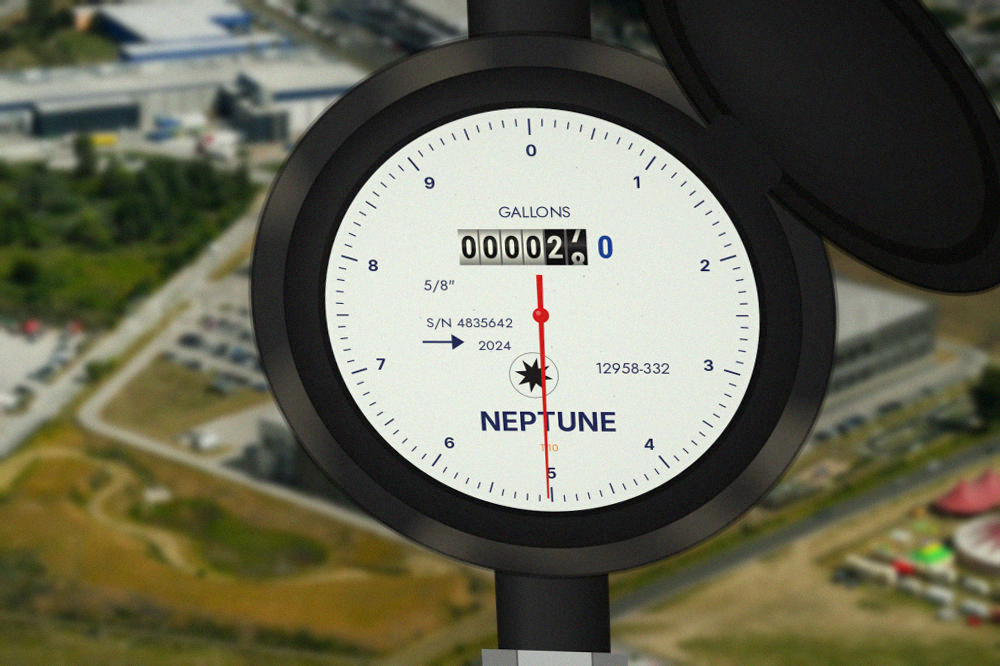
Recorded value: **275.0** gal
